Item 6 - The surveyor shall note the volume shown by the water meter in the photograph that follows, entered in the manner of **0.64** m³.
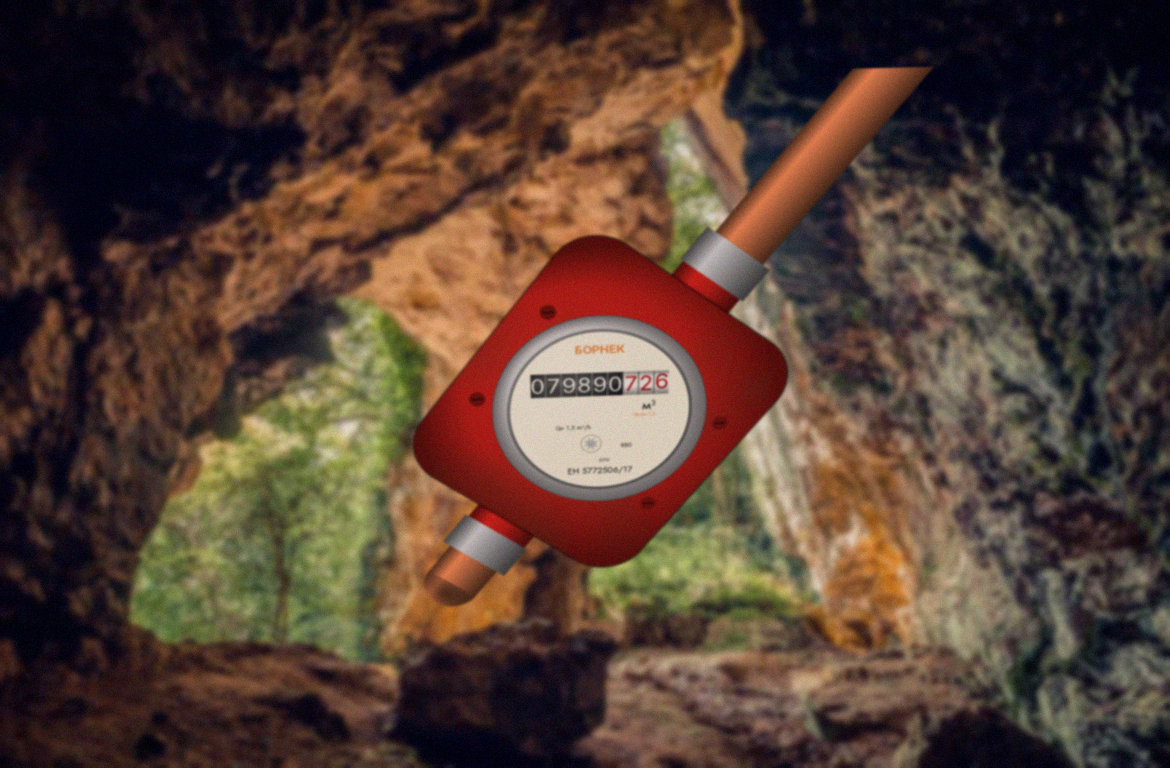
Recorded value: **79890.726** m³
